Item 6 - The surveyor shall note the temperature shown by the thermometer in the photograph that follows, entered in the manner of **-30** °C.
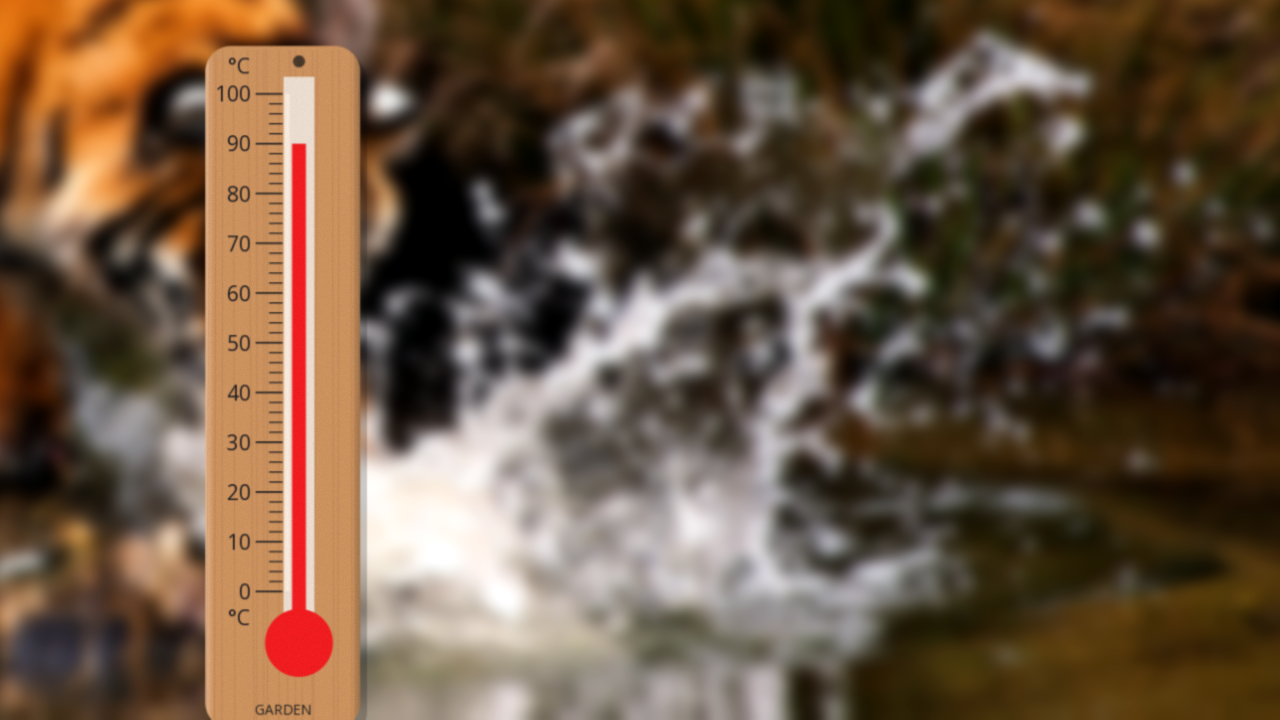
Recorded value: **90** °C
